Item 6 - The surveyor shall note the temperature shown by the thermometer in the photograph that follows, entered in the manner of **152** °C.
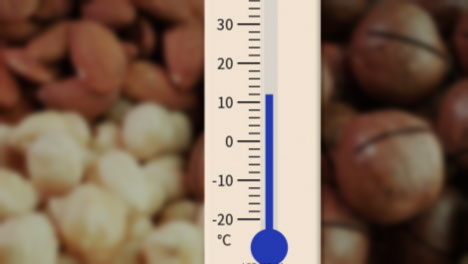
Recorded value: **12** °C
